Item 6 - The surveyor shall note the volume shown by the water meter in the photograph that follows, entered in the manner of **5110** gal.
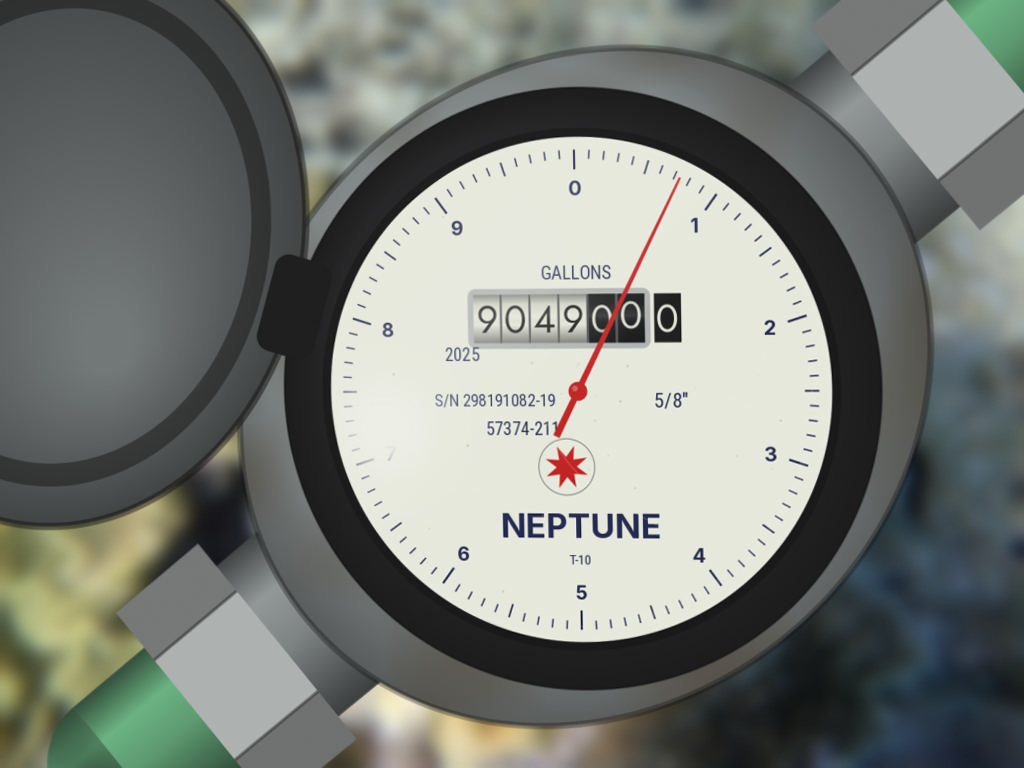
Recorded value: **9049000.7** gal
